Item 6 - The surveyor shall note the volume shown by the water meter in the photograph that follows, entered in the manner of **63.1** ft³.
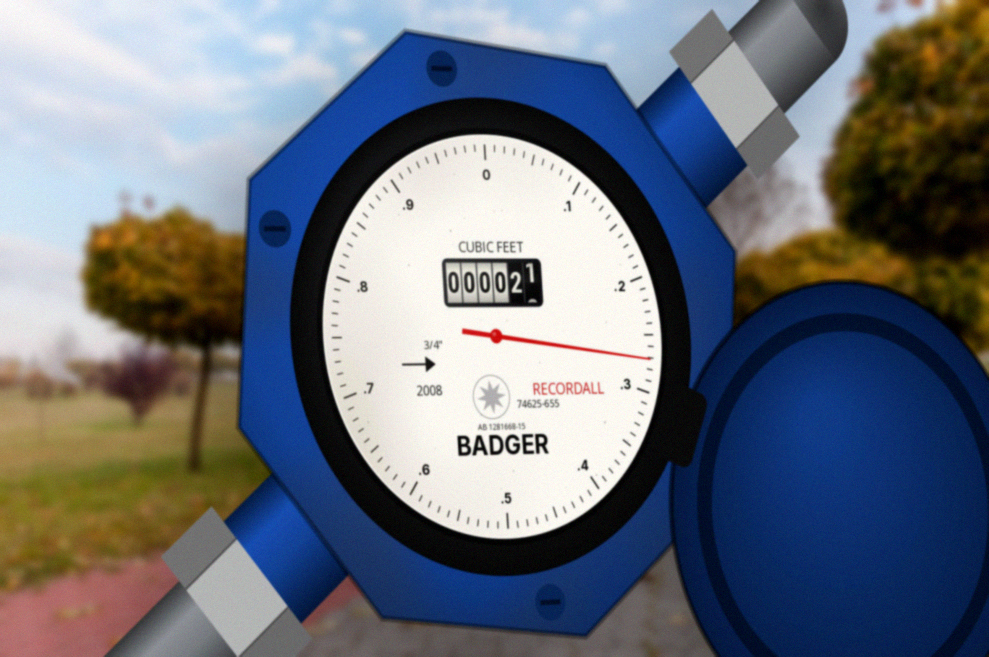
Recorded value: **21.27** ft³
